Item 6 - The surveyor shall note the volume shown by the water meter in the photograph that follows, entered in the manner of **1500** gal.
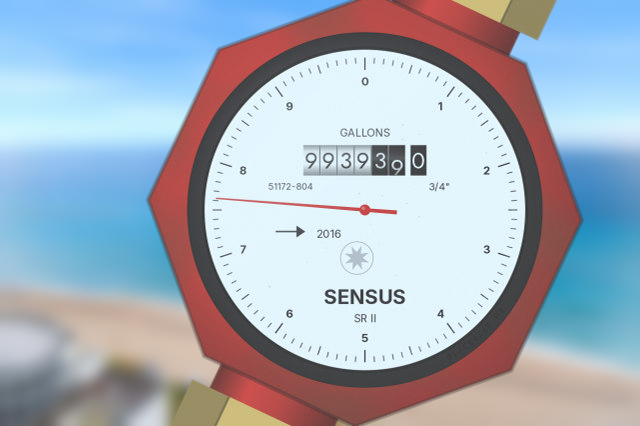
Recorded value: **9939387.6** gal
